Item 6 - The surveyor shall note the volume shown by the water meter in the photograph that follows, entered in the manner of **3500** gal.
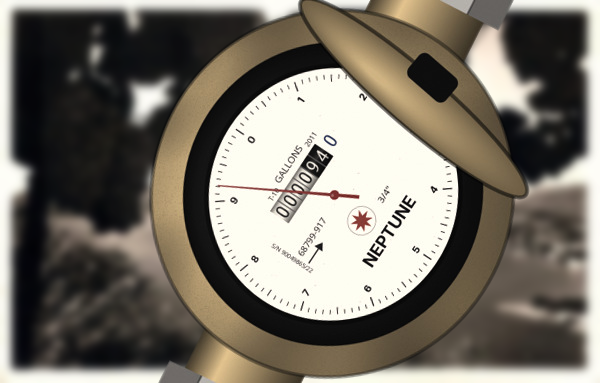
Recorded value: **939.2** gal
